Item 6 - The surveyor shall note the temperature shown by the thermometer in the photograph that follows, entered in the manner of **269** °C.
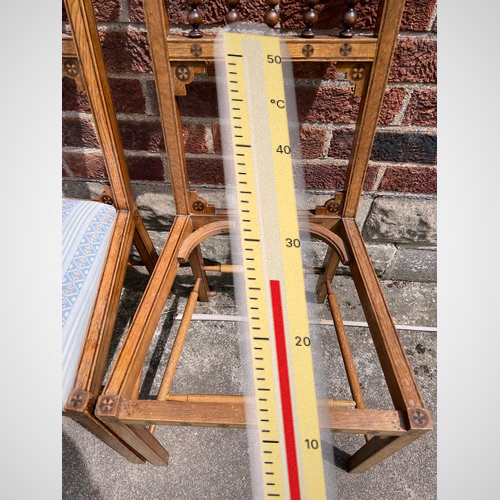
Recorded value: **26** °C
